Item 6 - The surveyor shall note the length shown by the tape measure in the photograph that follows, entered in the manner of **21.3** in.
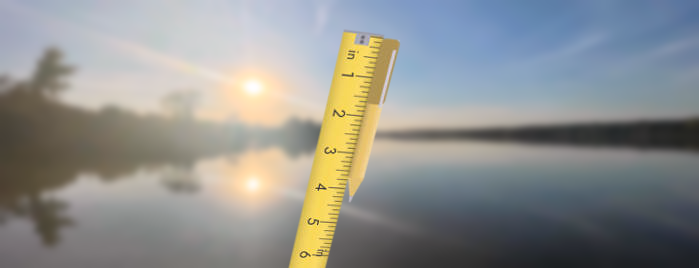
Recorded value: **4.375** in
